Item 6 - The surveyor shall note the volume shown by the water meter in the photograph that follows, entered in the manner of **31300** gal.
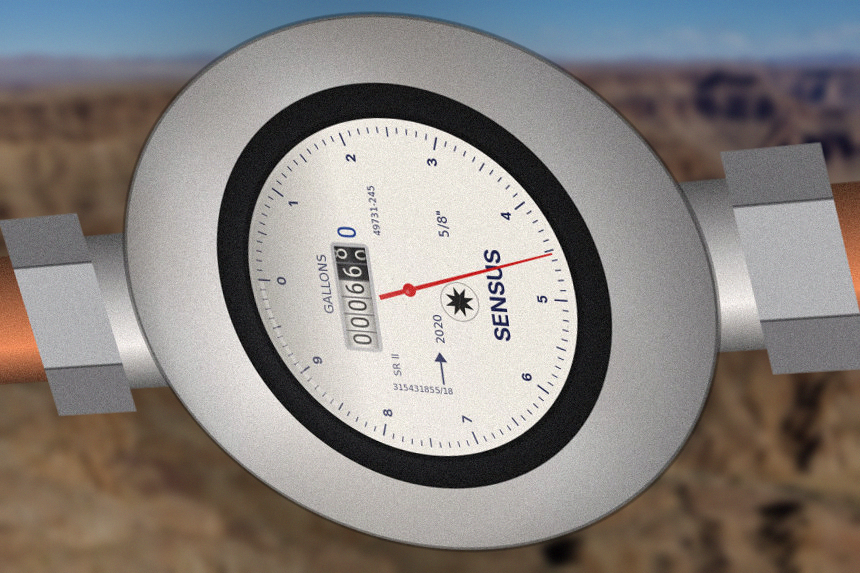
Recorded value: **6684.5** gal
